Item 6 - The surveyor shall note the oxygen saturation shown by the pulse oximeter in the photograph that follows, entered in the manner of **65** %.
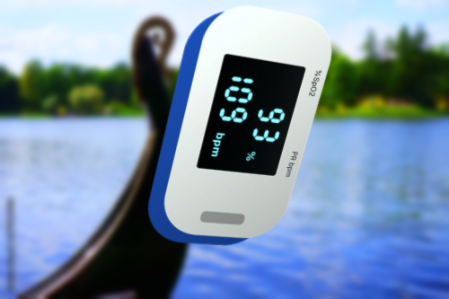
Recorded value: **93** %
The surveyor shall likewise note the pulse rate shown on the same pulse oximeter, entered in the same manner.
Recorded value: **109** bpm
